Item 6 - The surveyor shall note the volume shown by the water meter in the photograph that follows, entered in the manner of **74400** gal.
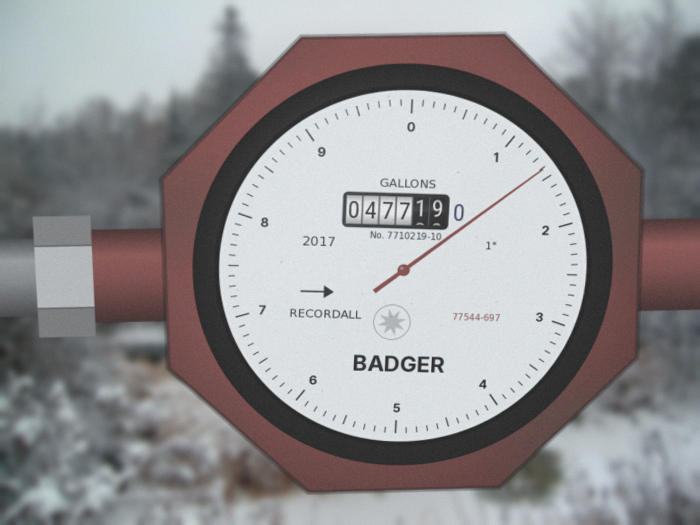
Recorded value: **477191.4** gal
